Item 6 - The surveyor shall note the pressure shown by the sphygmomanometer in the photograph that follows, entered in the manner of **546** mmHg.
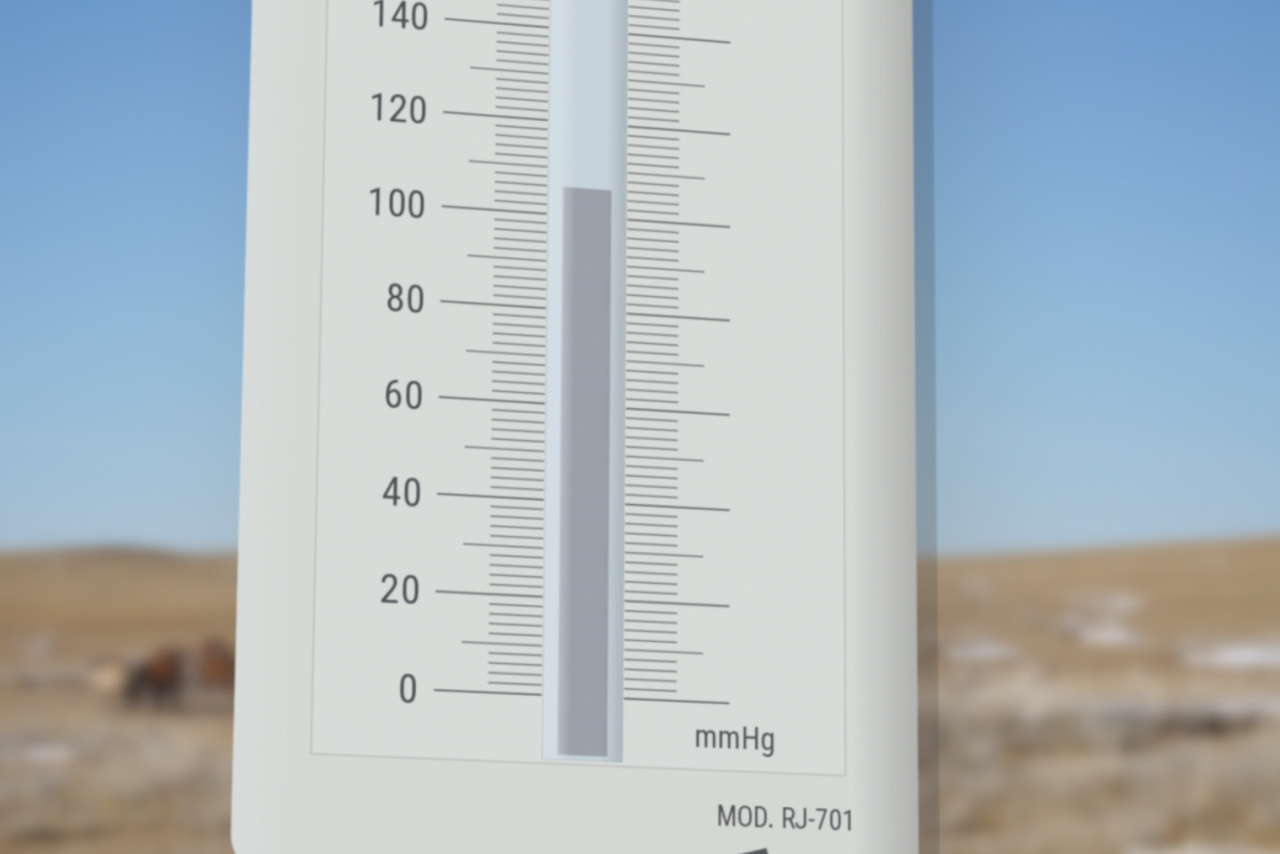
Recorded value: **106** mmHg
